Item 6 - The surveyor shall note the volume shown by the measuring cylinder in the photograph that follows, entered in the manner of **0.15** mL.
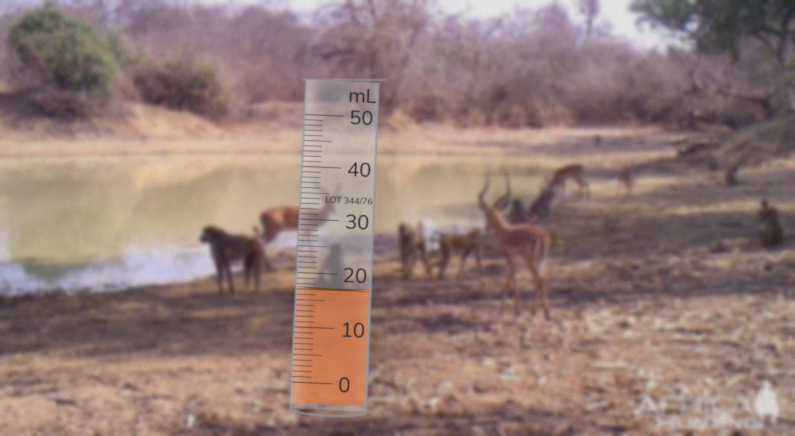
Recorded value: **17** mL
